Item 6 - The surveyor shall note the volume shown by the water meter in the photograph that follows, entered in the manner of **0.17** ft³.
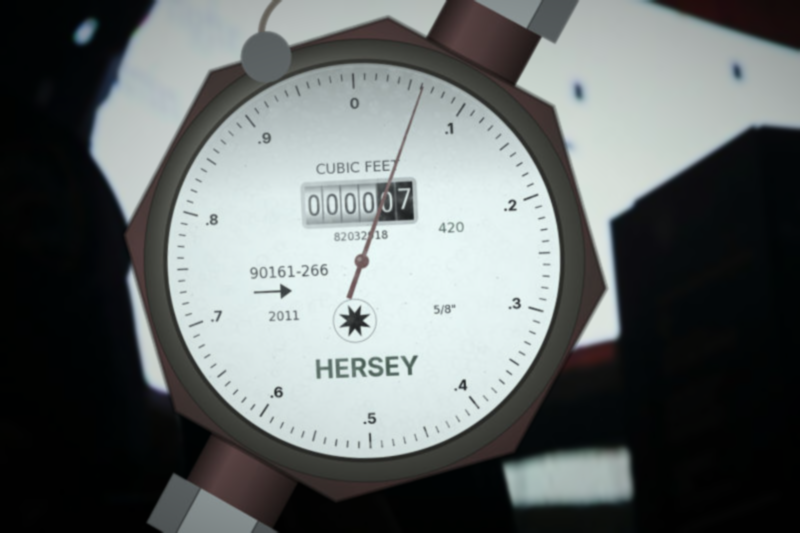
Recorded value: **7.06** ft³
